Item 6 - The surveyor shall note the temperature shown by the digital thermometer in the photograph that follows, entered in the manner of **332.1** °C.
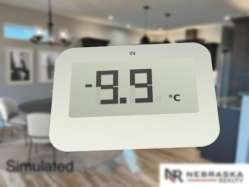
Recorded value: **-9.9** °C
